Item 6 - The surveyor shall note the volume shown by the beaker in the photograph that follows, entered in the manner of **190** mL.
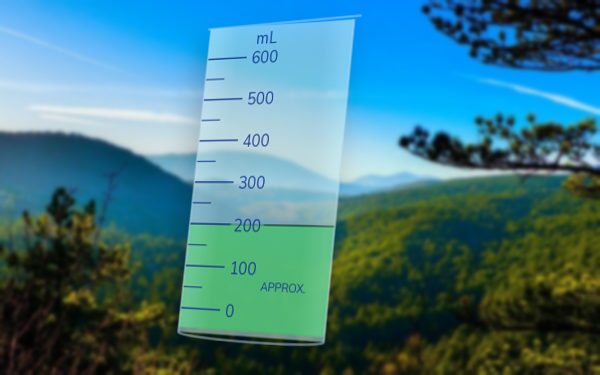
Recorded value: **200** mL
